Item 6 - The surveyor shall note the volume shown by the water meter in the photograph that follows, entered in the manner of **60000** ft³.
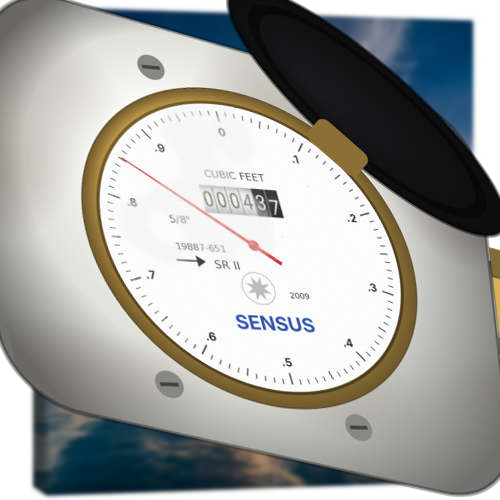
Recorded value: **436.85** ft³
